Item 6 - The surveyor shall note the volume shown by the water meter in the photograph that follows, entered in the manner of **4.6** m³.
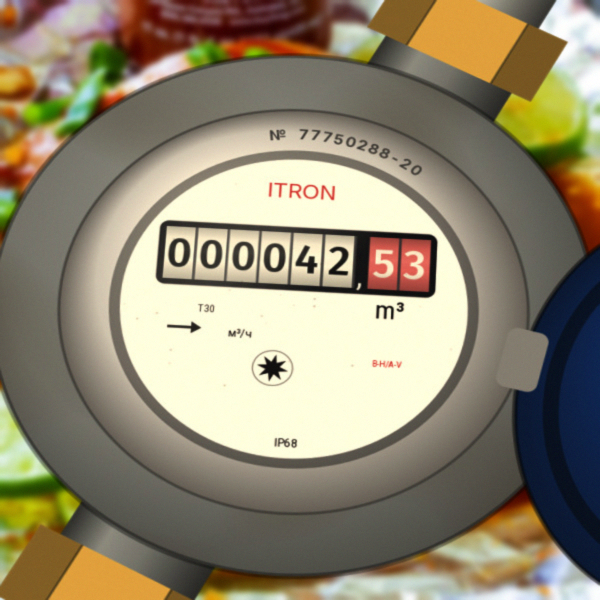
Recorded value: **42.53** m³
